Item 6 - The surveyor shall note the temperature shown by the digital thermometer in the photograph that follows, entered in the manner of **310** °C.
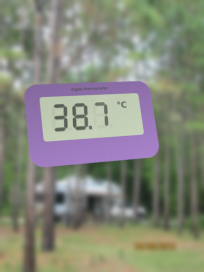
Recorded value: **38.7** °C
